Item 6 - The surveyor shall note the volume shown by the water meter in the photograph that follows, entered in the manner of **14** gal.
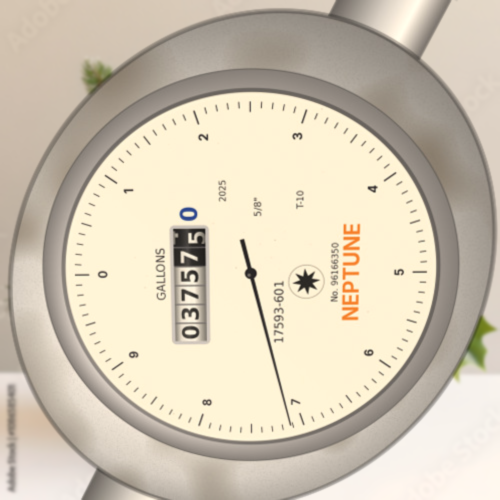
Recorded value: **375747.1** gal
